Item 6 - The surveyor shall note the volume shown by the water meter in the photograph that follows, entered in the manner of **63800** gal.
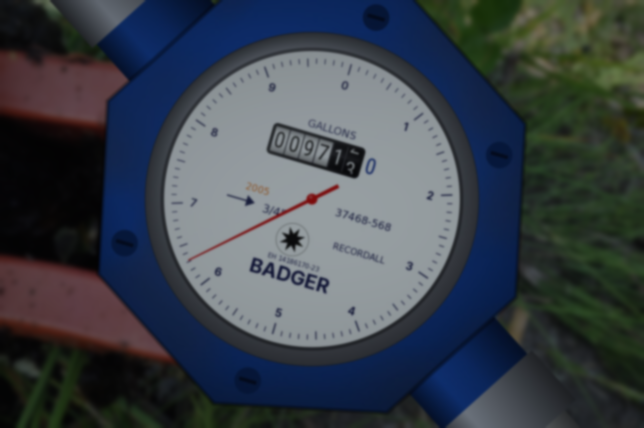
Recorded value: **97126.3** gal
